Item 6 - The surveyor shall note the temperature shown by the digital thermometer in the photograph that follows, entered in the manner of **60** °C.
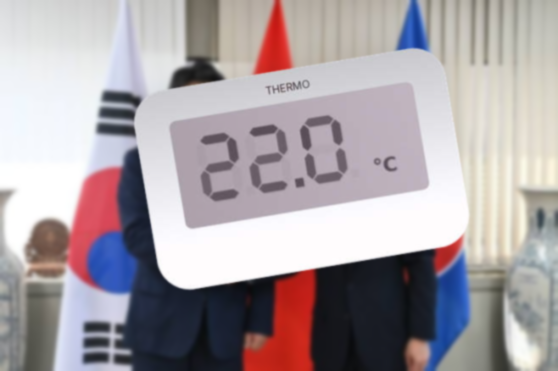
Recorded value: **22.0** °C
